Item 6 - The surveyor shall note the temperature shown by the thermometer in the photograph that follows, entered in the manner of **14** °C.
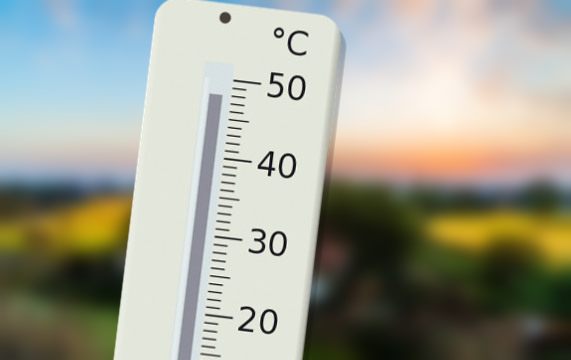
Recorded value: **48** °C
